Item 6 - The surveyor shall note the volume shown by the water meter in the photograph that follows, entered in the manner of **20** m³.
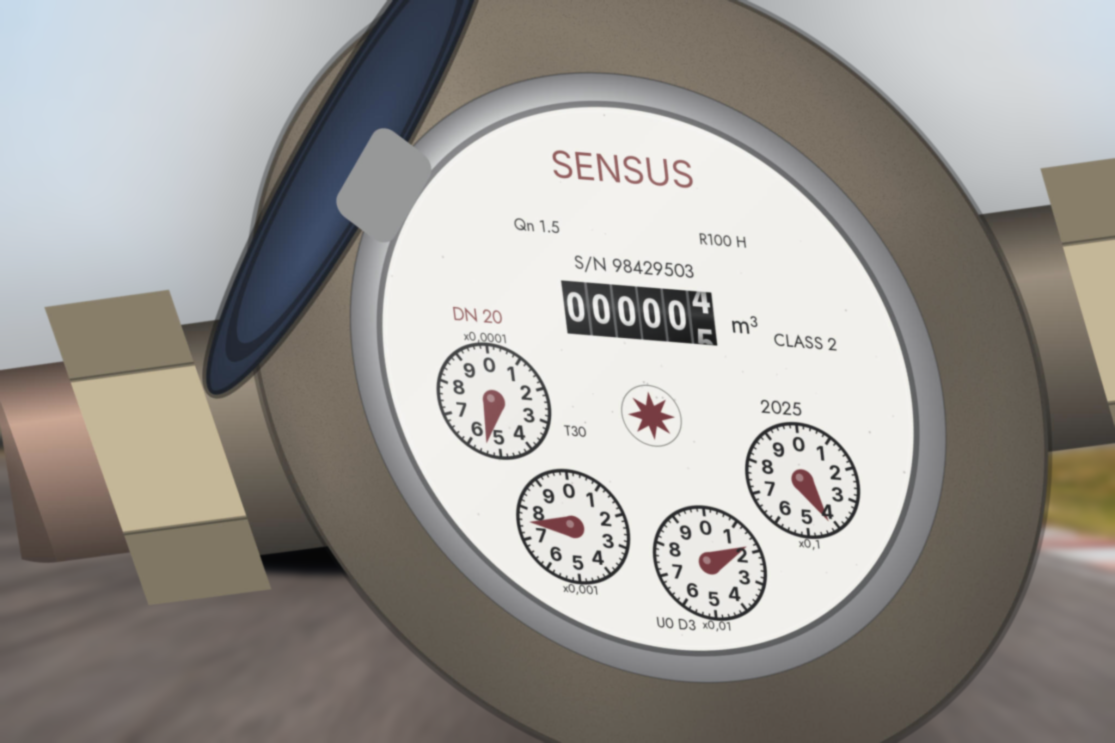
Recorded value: **4.4175** m³
